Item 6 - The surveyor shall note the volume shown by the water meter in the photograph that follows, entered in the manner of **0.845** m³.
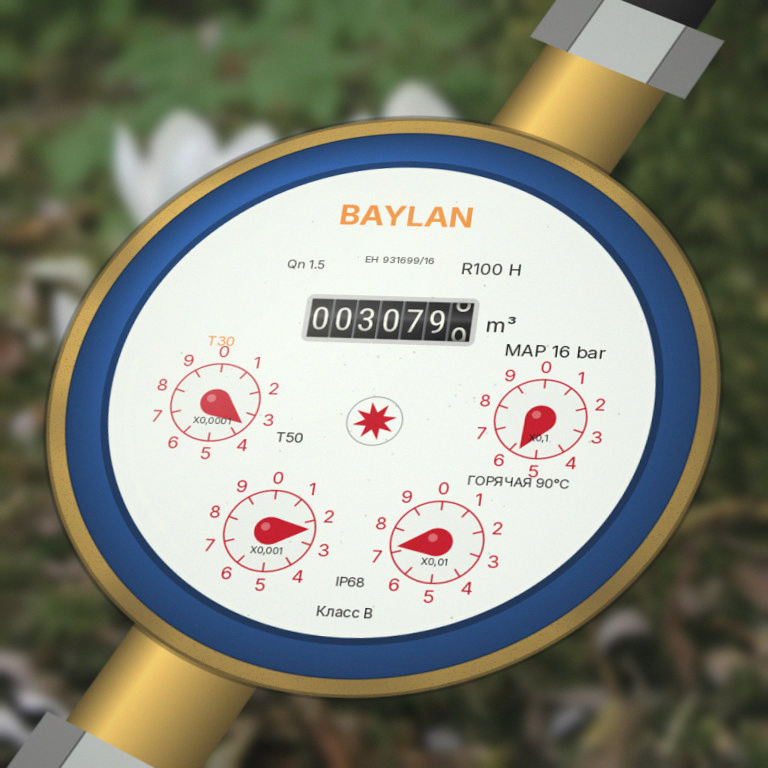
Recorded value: **30798.5723** m³
